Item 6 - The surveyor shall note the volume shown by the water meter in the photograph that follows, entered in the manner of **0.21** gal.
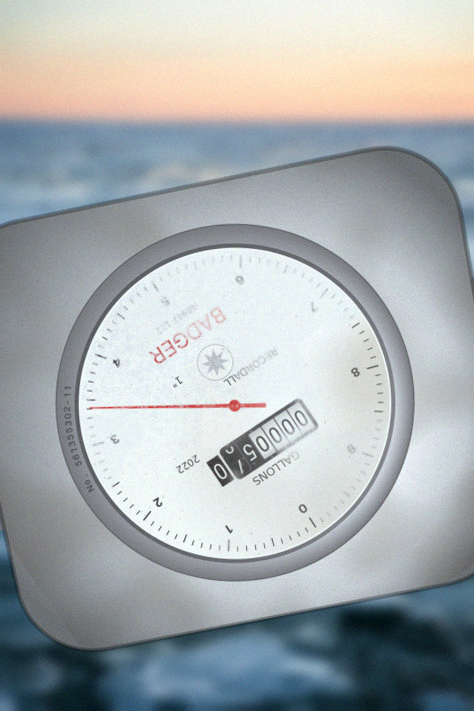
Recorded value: **573.4** gal
